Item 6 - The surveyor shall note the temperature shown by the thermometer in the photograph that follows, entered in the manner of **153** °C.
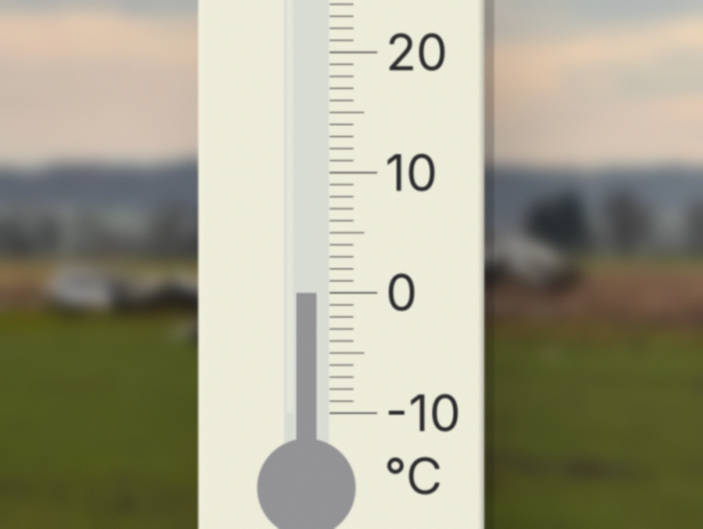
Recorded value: **0** °C
